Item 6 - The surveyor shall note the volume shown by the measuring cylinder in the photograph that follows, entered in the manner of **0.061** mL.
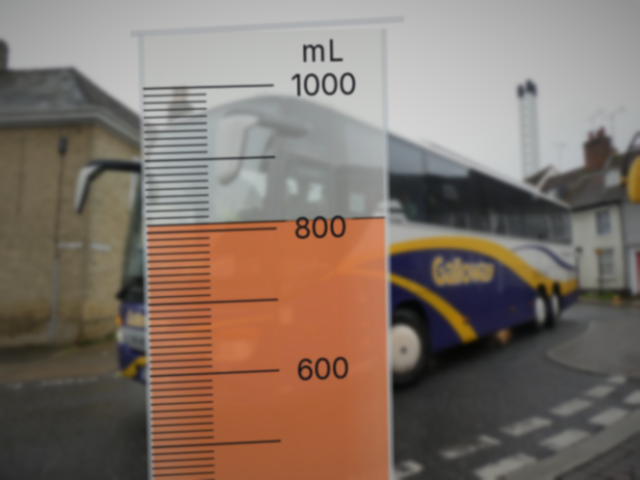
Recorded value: **810** mL
